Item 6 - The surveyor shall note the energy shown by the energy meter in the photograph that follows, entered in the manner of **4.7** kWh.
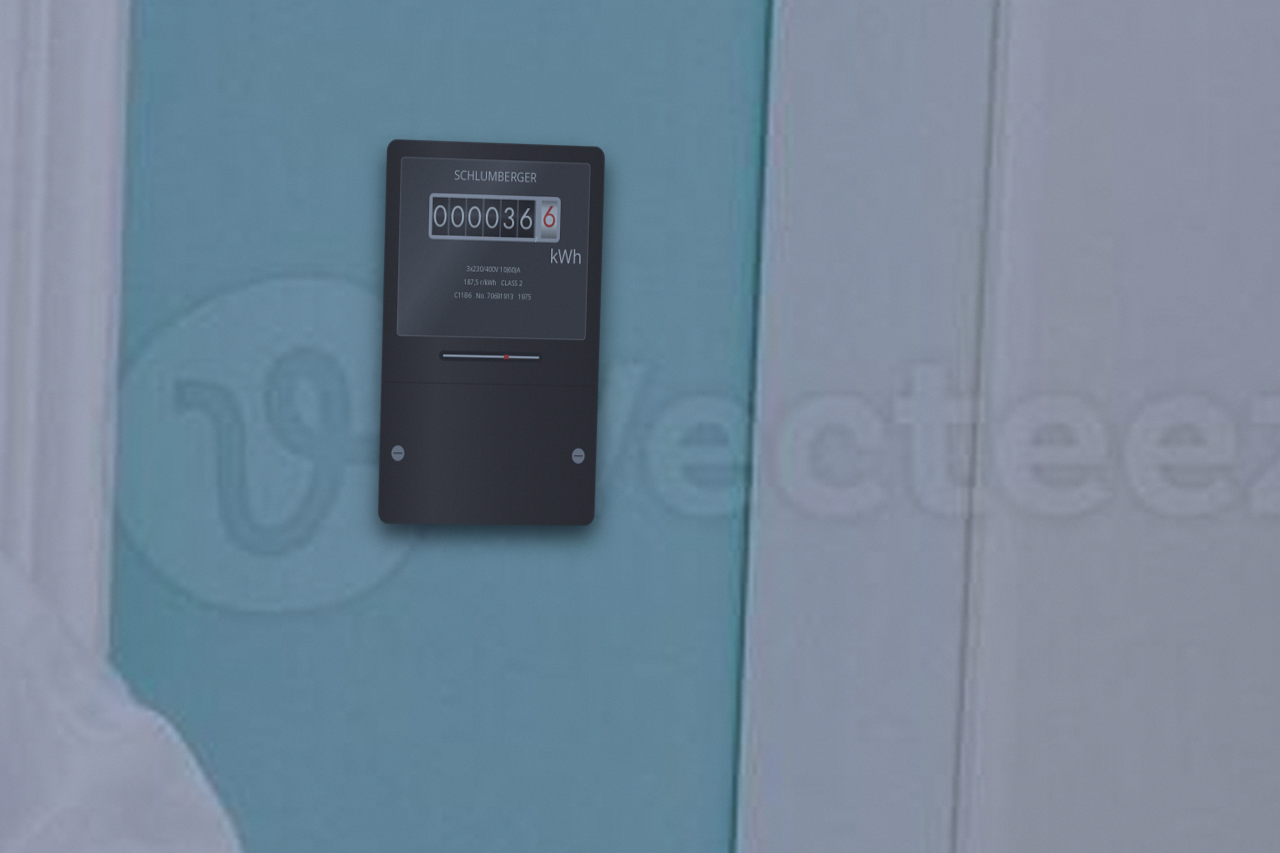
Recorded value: **36.6** kWh
